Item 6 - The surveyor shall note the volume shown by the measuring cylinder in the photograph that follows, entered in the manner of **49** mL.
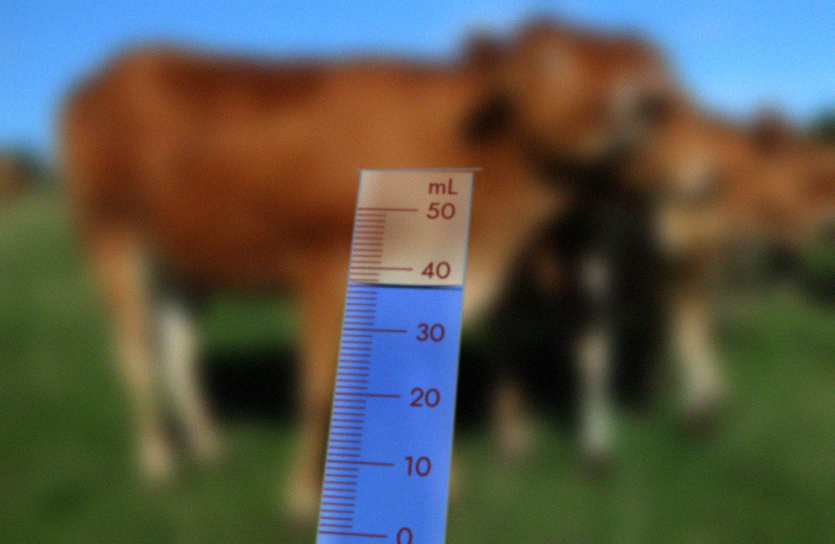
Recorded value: **37** mL
